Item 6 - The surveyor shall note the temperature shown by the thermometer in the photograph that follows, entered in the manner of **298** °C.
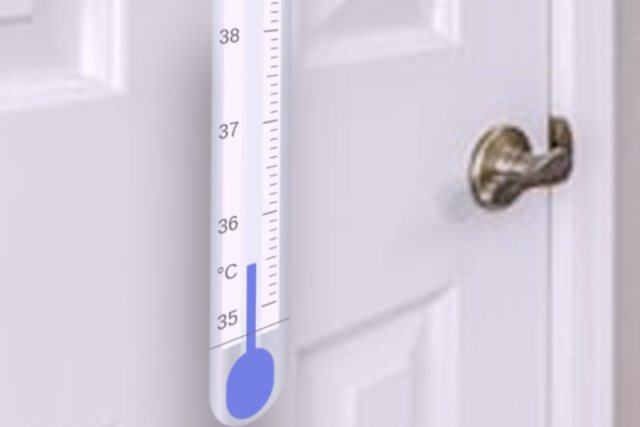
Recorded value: **35.5** °C
